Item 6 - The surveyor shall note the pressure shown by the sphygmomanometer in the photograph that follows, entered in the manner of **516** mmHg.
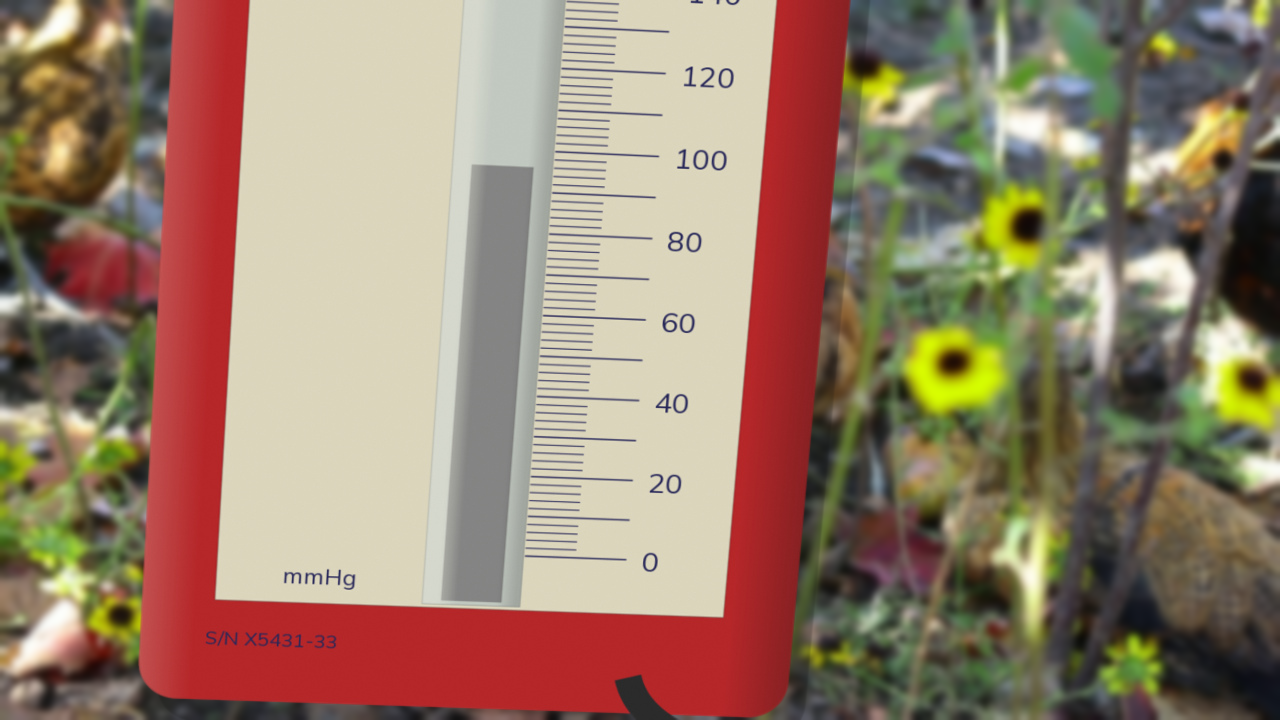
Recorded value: **96** mmHg
